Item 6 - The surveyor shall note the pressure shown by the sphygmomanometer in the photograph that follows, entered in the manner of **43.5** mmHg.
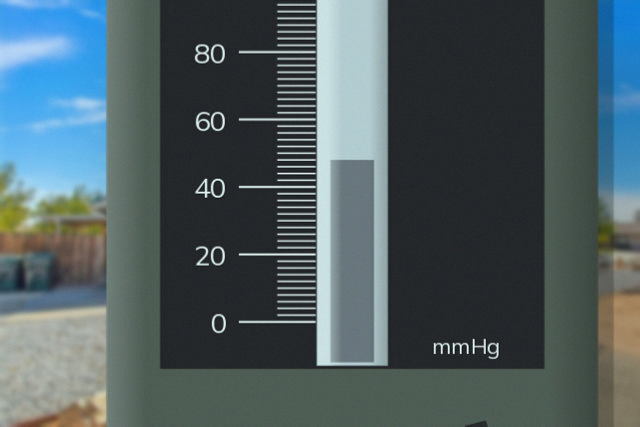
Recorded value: **48** mmHg
